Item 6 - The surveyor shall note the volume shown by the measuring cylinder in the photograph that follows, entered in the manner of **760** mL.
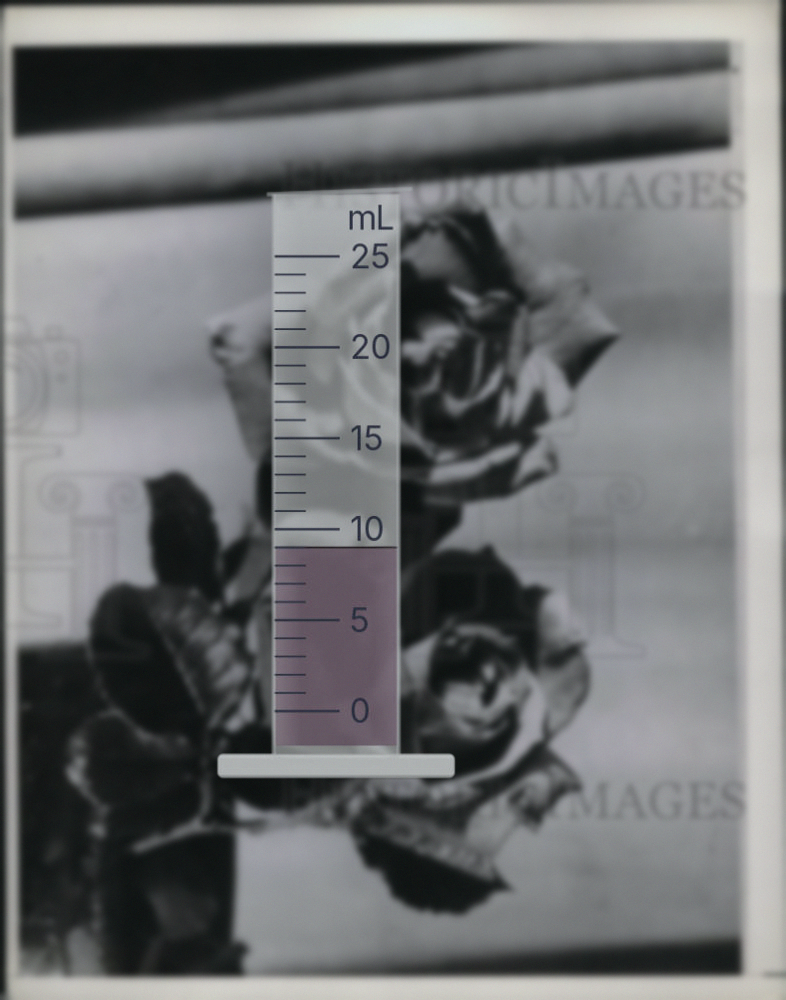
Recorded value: **9** mL
